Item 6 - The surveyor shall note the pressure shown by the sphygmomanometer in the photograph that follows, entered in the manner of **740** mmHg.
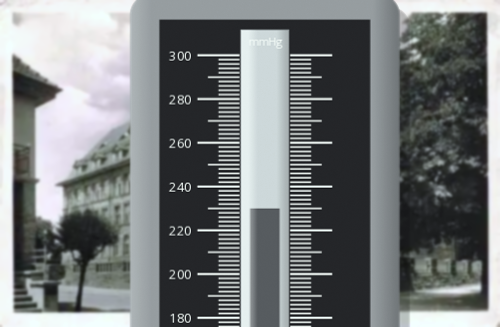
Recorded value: **230** mmHg
